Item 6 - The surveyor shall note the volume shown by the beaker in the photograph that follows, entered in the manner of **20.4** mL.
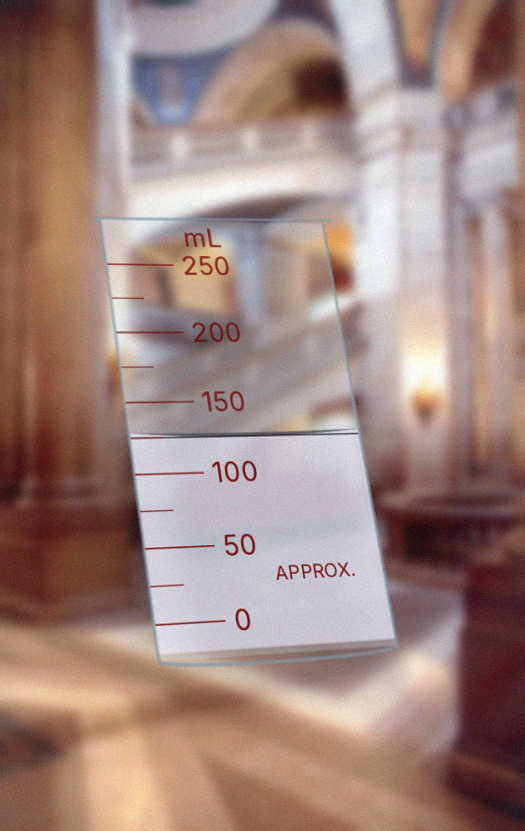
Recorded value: **125** mL
